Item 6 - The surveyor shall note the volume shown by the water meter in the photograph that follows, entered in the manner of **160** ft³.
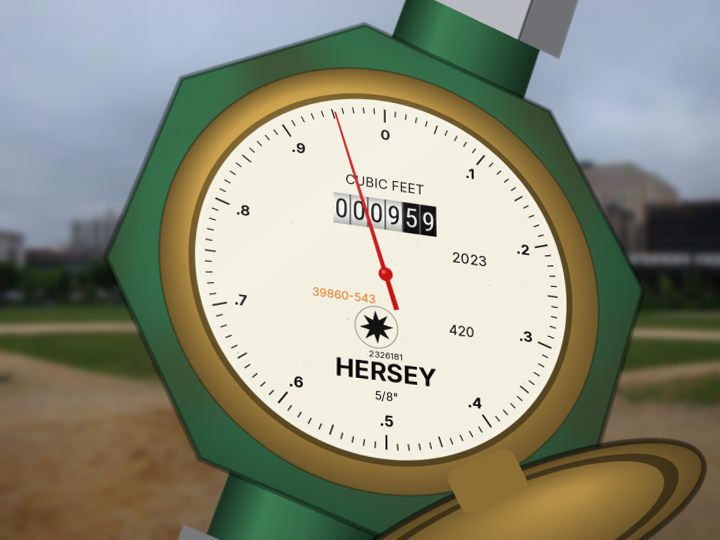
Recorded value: **958.95** ft³
